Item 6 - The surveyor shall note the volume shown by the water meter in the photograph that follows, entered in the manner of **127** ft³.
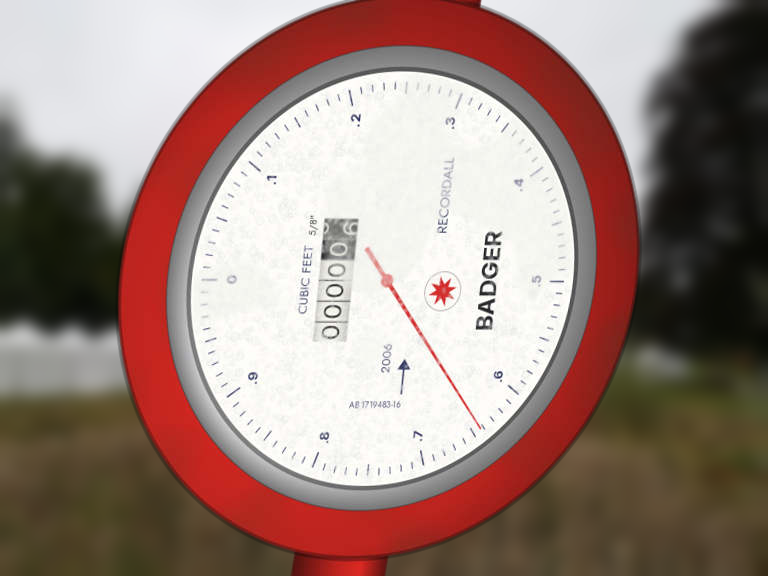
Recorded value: **5.64** ft³
